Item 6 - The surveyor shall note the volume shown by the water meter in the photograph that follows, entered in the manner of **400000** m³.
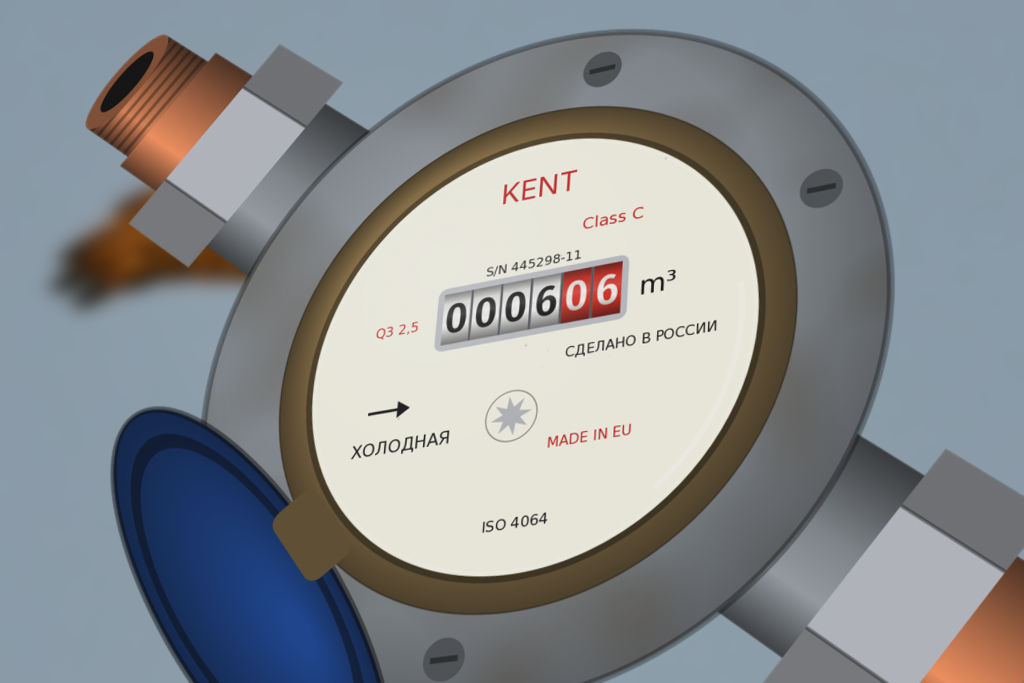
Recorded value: **6.06** m³
